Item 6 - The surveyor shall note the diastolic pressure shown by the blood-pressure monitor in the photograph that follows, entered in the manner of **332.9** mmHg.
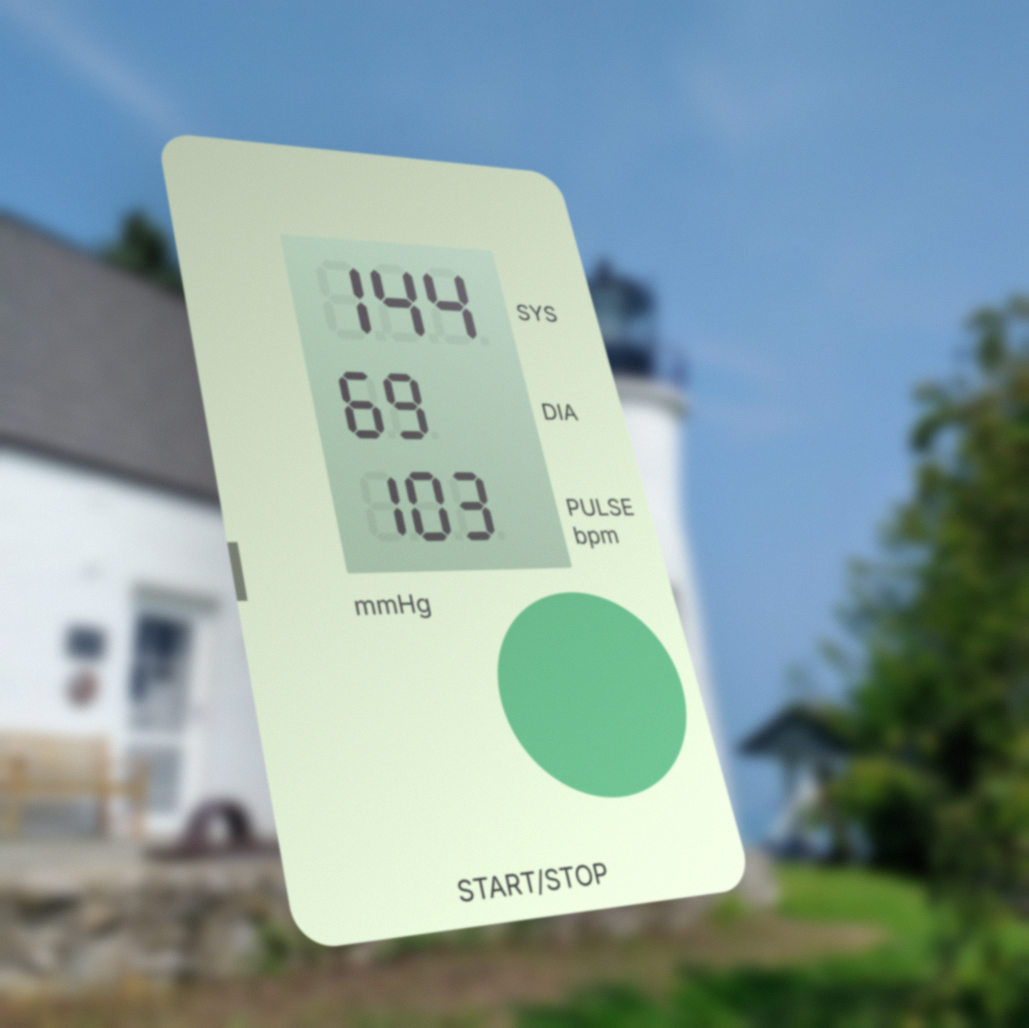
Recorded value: **69** mmHg
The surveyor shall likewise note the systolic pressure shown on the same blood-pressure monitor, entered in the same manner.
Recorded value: **144** mmHg
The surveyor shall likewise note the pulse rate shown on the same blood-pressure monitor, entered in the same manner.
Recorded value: **103** bpm
